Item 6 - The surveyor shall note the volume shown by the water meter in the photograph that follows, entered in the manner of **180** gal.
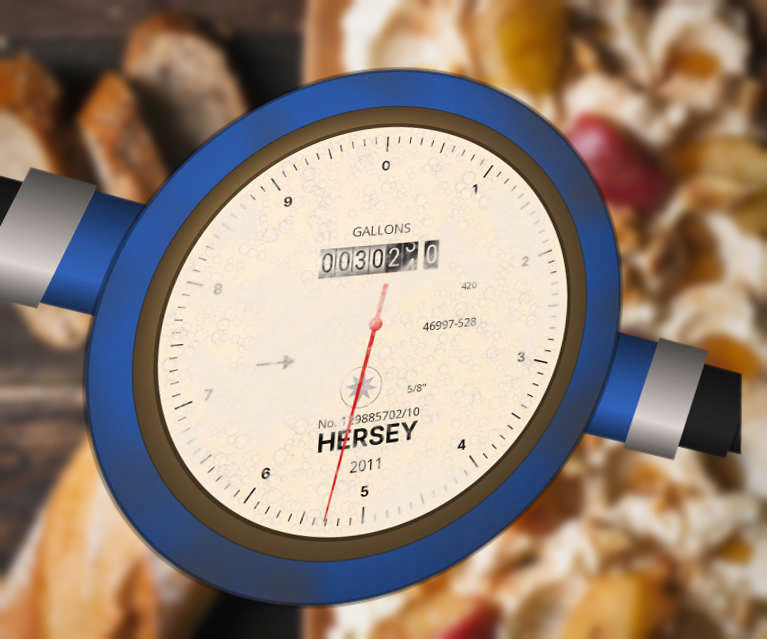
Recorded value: **30235.3** gal
